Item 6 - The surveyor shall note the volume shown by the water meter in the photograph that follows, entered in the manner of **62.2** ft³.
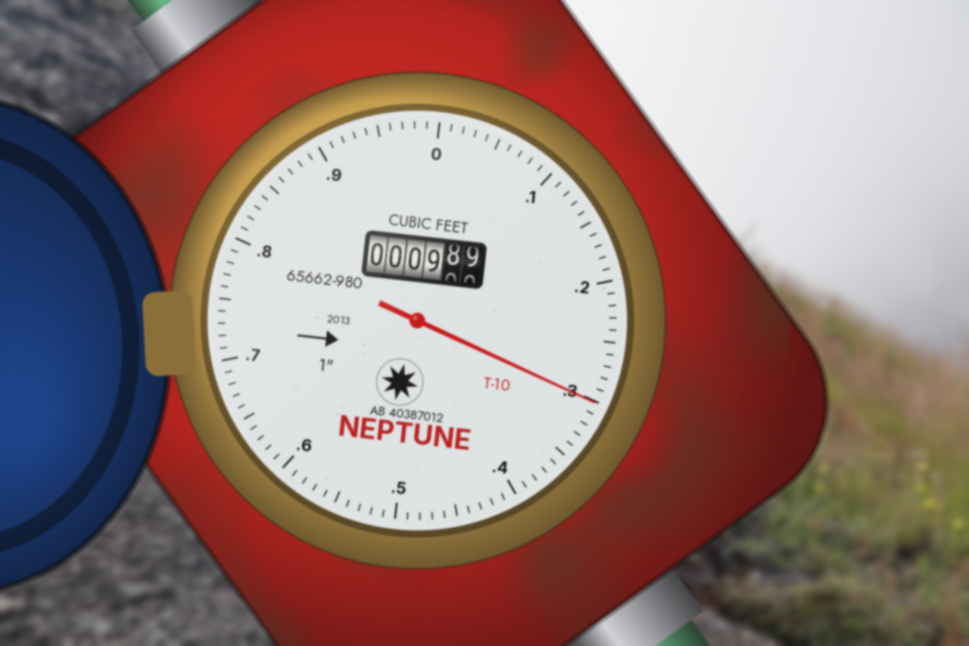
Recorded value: **989.30** ft³
